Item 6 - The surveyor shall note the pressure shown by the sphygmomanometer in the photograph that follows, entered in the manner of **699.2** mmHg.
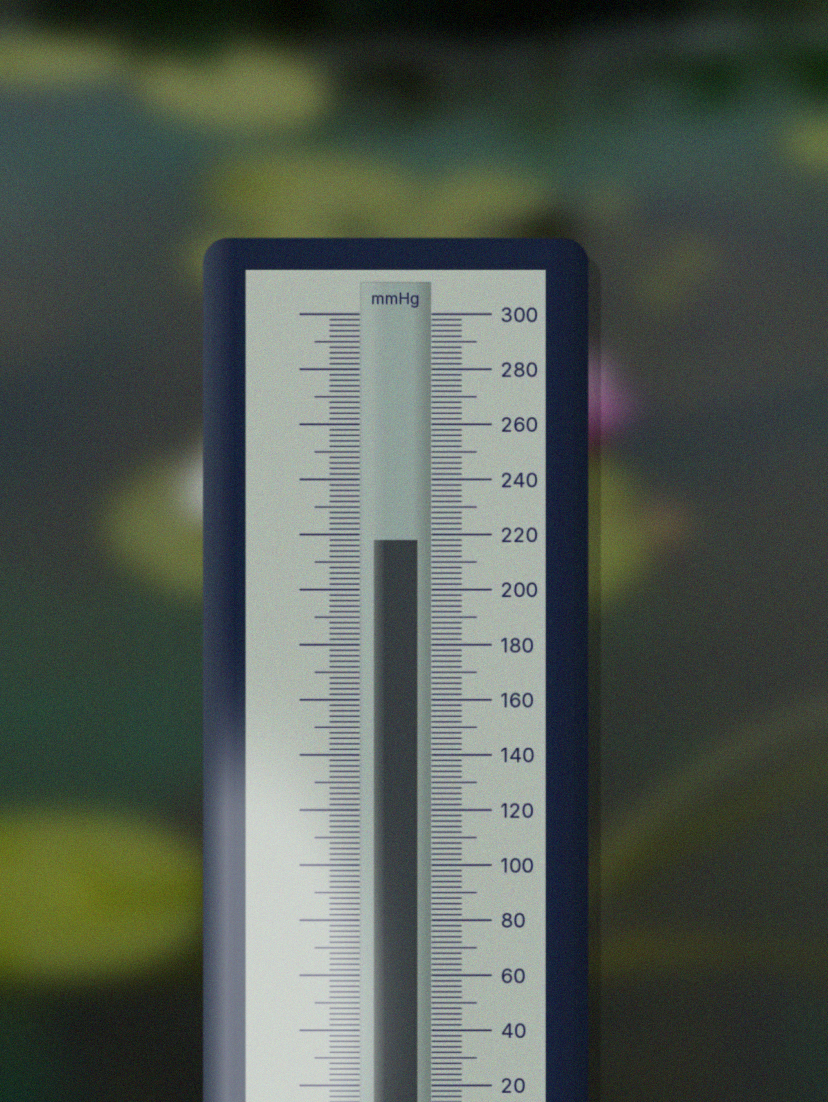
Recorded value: **218** mmHg
